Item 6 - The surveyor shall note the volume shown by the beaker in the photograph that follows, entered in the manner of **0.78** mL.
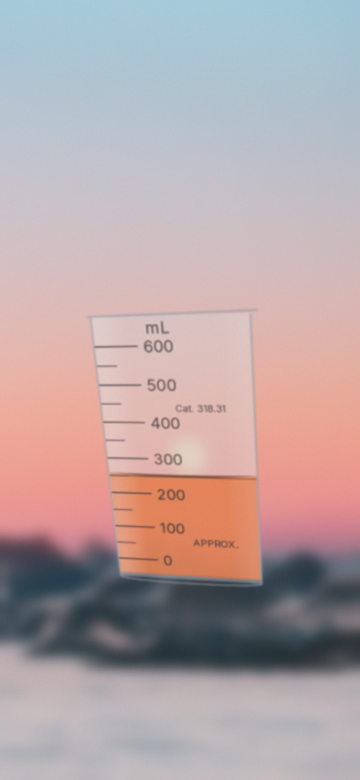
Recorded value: **250** mL
